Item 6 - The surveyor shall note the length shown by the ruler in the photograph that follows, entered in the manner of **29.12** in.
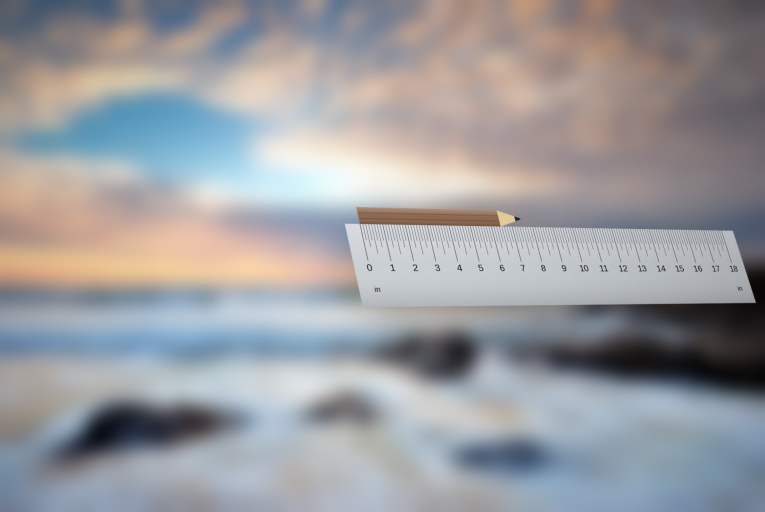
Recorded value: **7.5** in
